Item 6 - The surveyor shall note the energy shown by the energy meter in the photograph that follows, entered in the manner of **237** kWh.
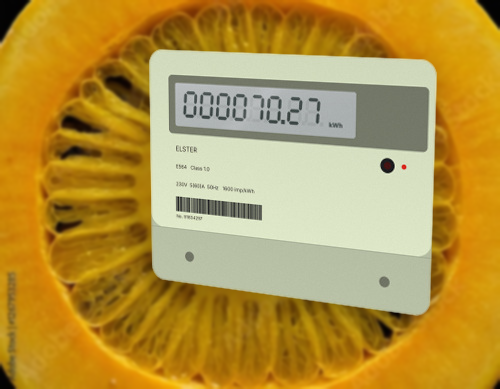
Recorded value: **70.27** kWh
